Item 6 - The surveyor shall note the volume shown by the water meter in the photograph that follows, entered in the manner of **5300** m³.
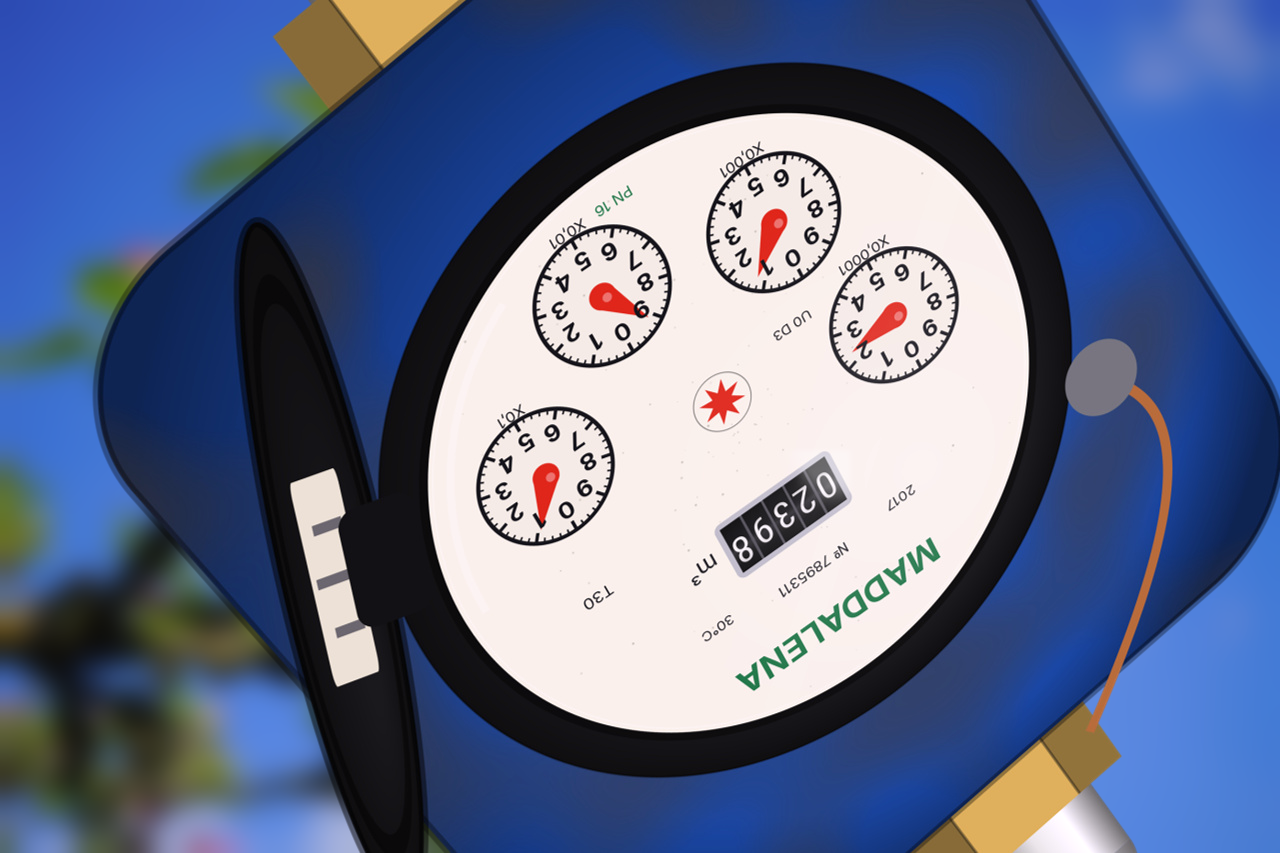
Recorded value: **2398.0912** m³
